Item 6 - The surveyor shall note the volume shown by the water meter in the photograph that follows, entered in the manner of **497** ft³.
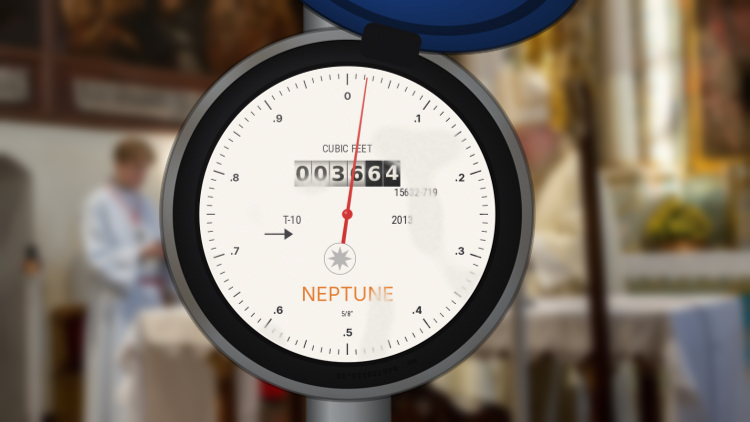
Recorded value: **3664.02** ft³
